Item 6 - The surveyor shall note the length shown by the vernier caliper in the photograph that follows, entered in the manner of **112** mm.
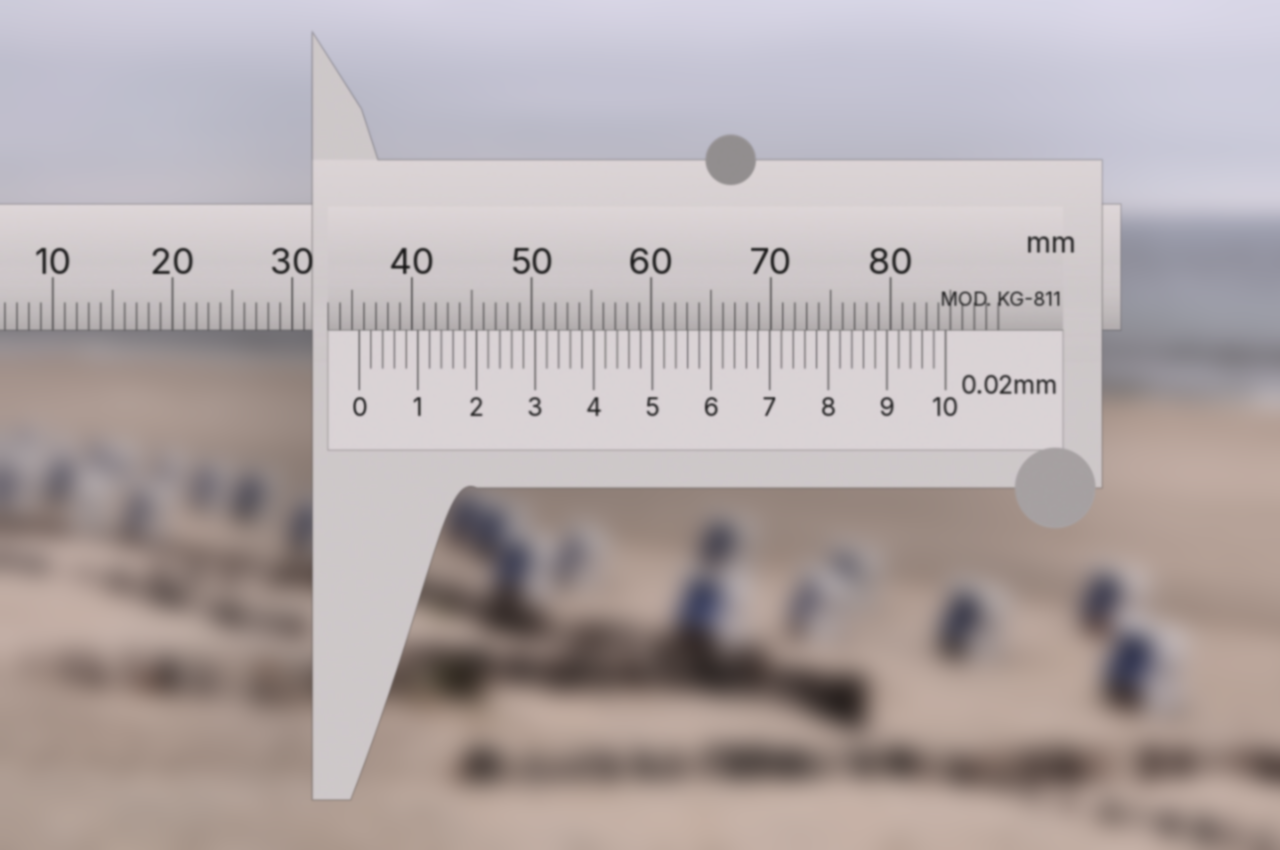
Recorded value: **35.6** mm
